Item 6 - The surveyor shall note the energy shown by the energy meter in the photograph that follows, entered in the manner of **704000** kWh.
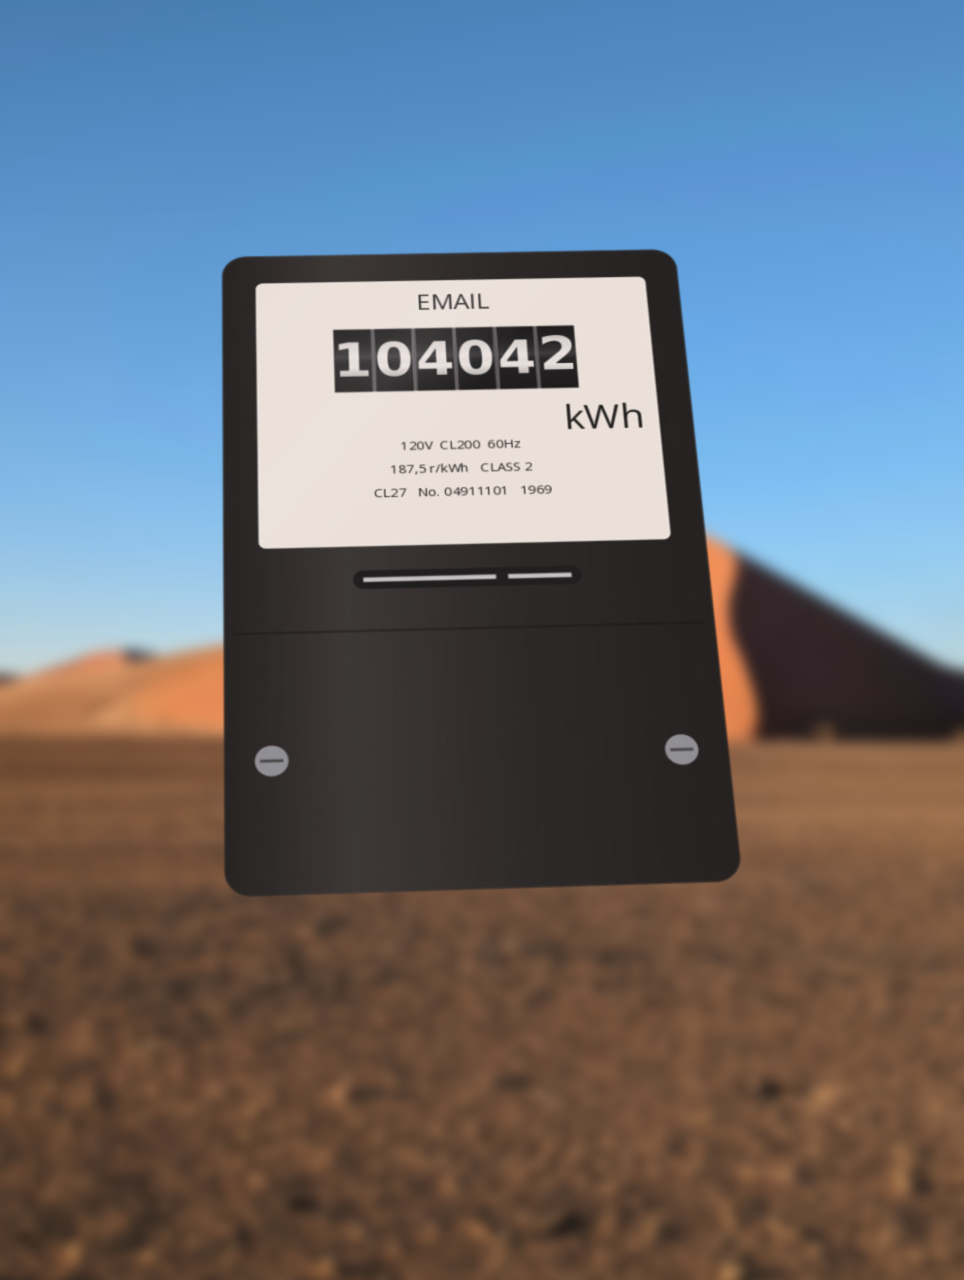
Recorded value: **104042** kWh
